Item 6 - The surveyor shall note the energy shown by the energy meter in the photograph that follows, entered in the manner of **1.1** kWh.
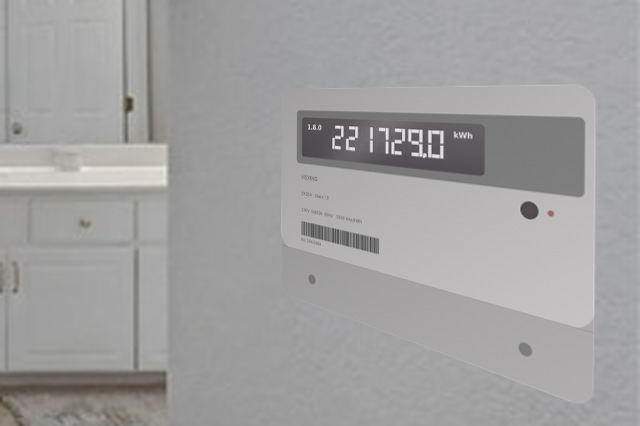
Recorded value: **221729.0** kWh
